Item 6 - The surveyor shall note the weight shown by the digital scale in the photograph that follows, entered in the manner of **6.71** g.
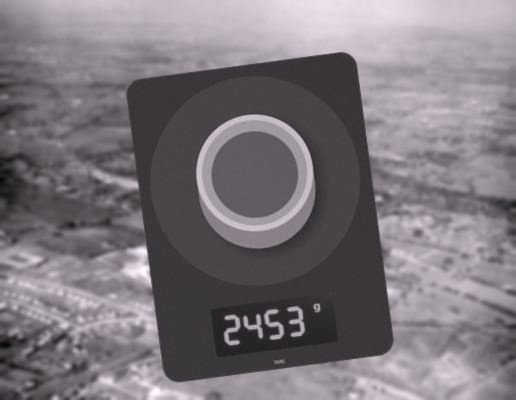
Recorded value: **2453** g
